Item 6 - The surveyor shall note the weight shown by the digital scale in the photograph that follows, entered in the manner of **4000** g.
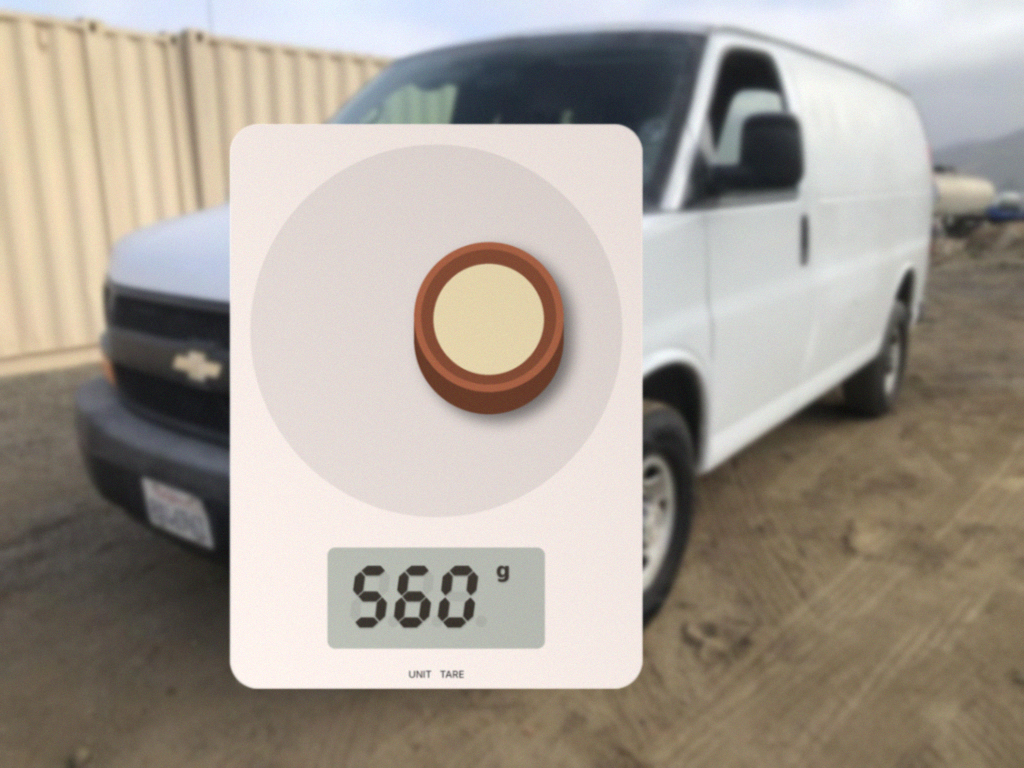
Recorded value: **560** g
